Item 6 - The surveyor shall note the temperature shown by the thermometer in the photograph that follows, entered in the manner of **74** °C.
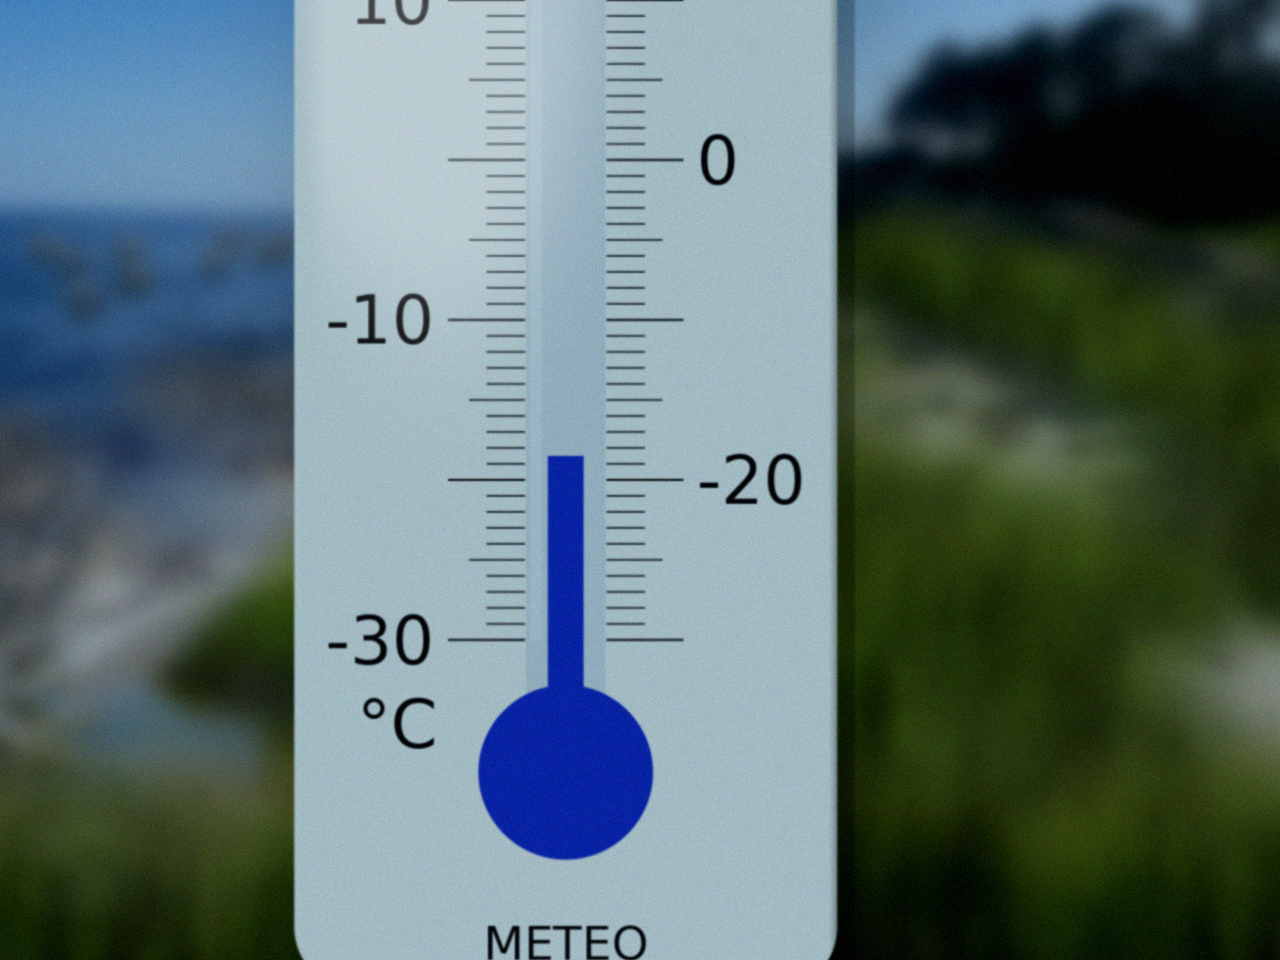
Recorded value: **-18.5** °C
